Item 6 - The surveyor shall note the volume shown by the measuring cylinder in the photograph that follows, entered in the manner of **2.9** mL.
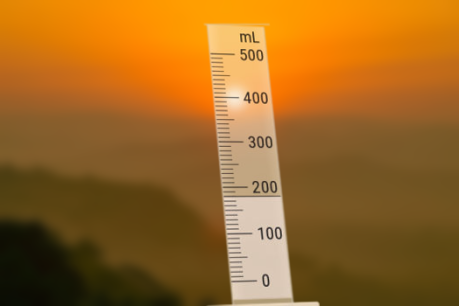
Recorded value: **180** mL
